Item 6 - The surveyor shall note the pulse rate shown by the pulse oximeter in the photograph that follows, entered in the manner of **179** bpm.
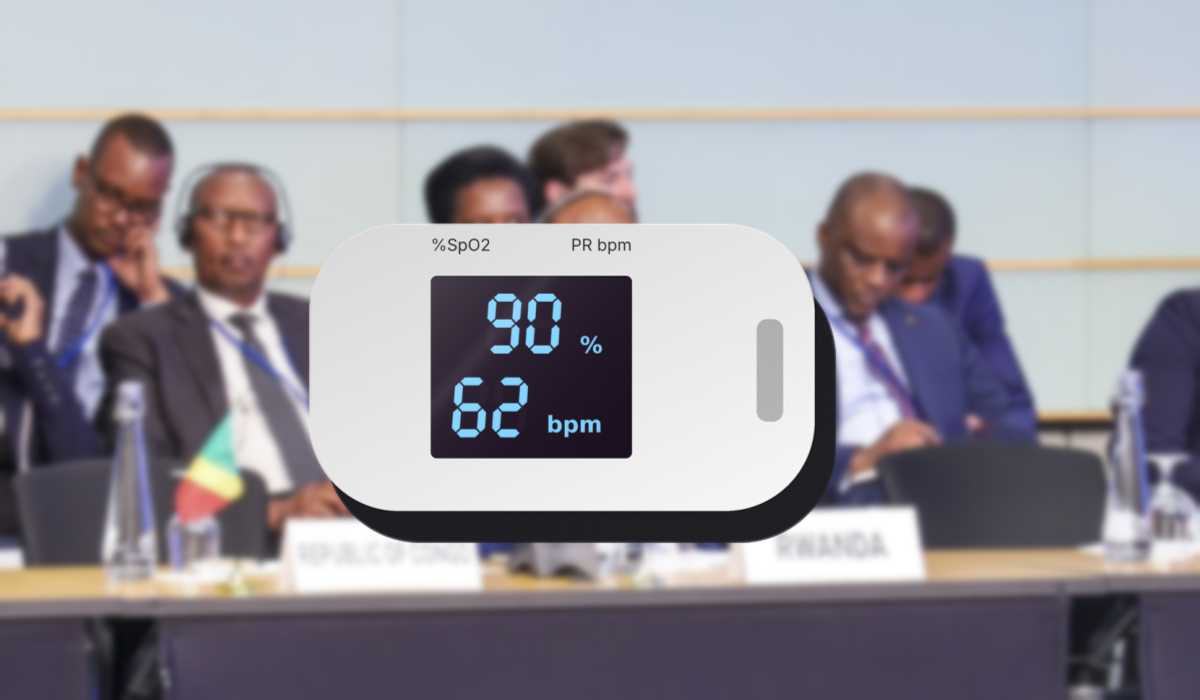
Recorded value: **62** bpm
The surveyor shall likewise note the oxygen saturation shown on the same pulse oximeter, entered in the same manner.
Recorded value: **90** %
